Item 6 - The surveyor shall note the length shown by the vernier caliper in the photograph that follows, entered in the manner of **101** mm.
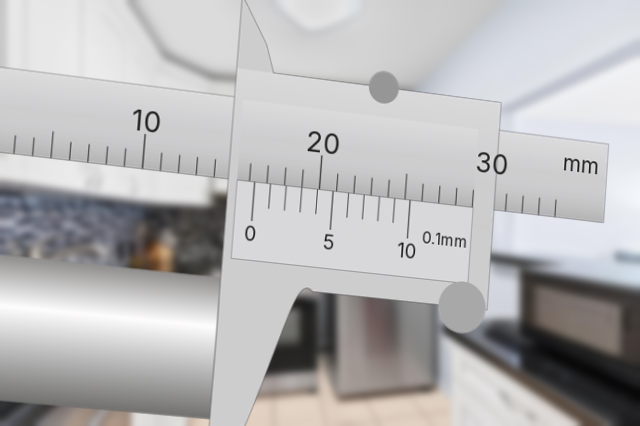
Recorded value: **16.3** mm
